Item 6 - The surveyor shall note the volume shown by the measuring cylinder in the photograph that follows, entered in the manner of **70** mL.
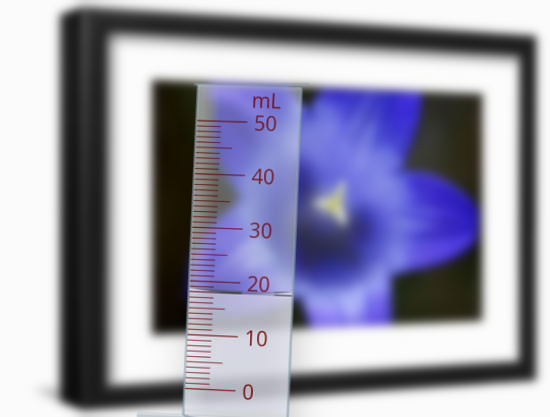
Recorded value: **18** mL
